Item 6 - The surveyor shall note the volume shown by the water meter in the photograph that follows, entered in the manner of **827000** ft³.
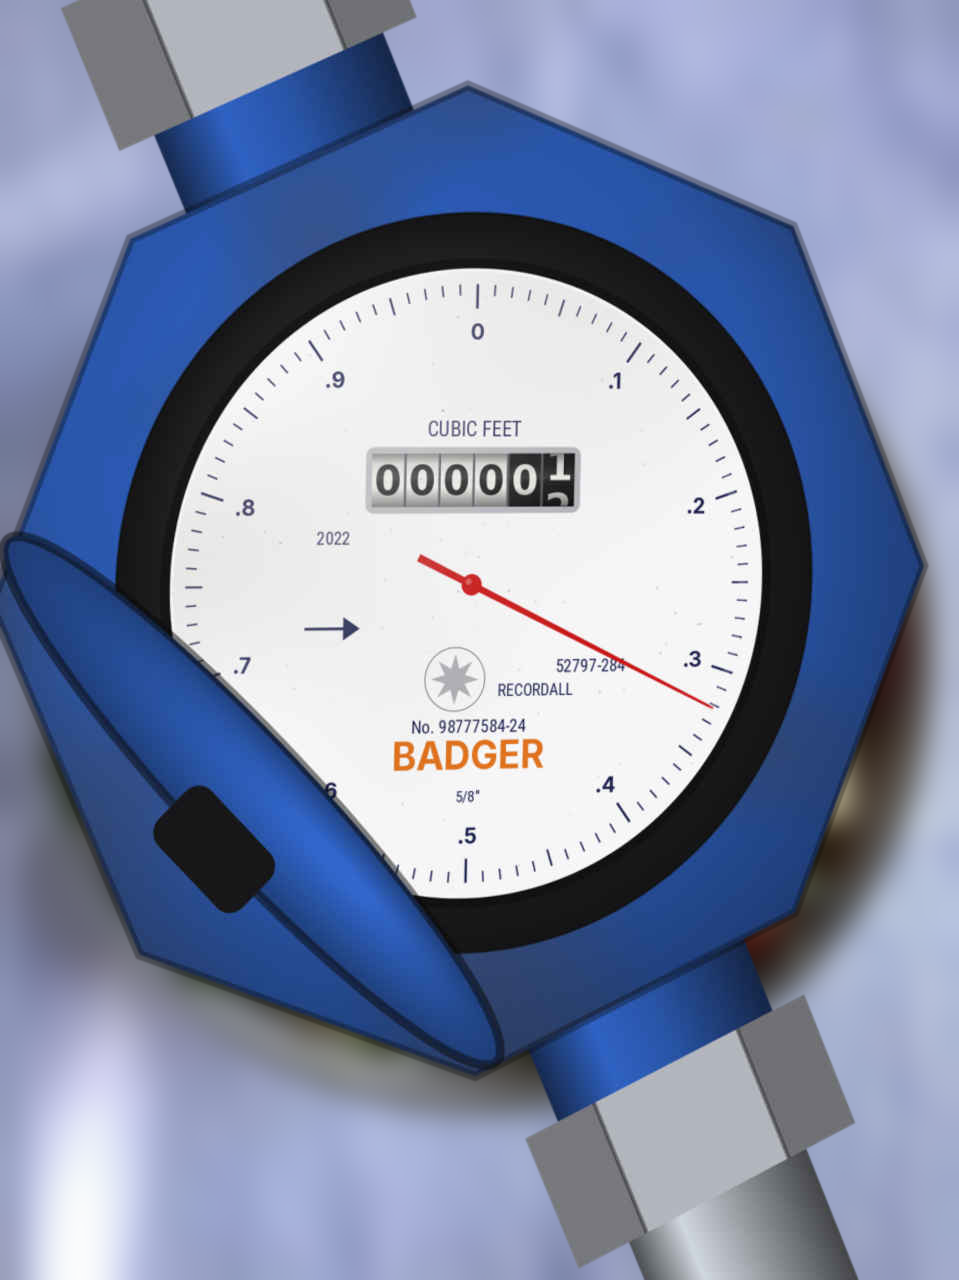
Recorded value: **1.32** ft³
